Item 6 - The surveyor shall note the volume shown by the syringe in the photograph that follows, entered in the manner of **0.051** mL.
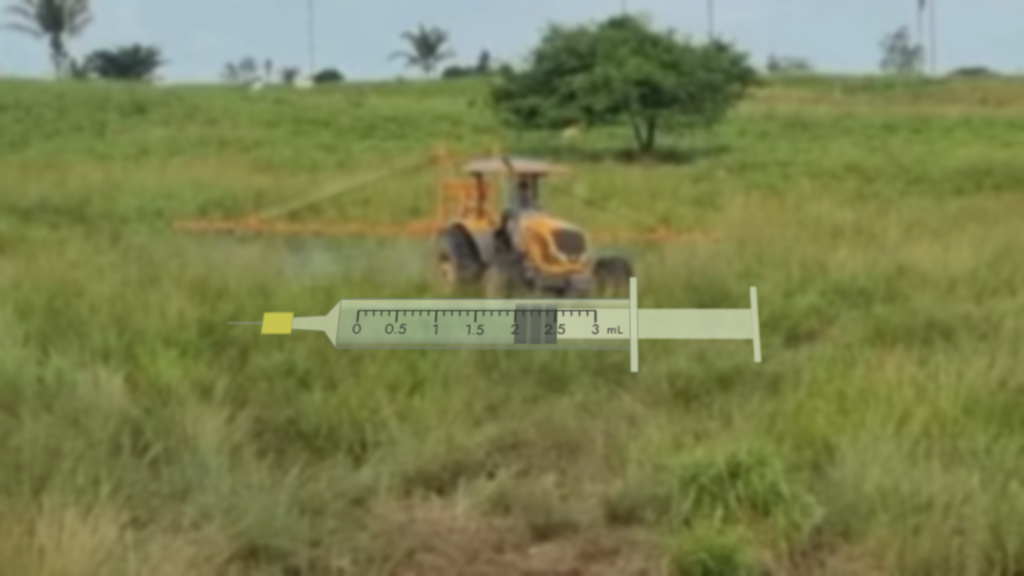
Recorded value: **2** mL
